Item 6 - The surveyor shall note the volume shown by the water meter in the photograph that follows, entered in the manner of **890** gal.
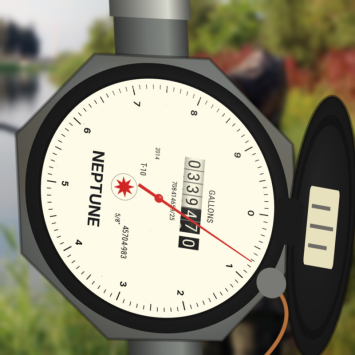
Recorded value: **339470.7** gal
